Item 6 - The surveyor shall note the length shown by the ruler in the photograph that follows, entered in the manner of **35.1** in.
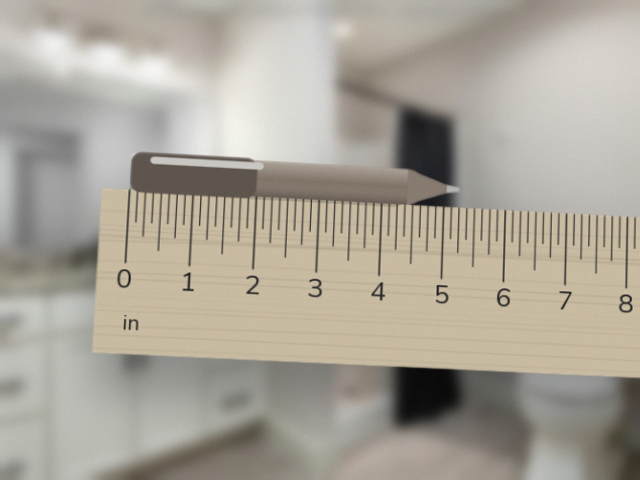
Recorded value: **5.25** in
